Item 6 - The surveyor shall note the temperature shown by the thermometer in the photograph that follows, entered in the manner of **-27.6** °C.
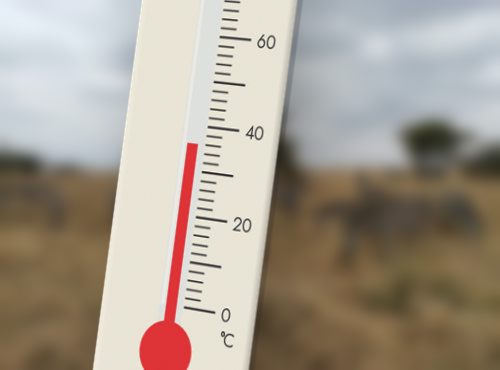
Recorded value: **36** °C
